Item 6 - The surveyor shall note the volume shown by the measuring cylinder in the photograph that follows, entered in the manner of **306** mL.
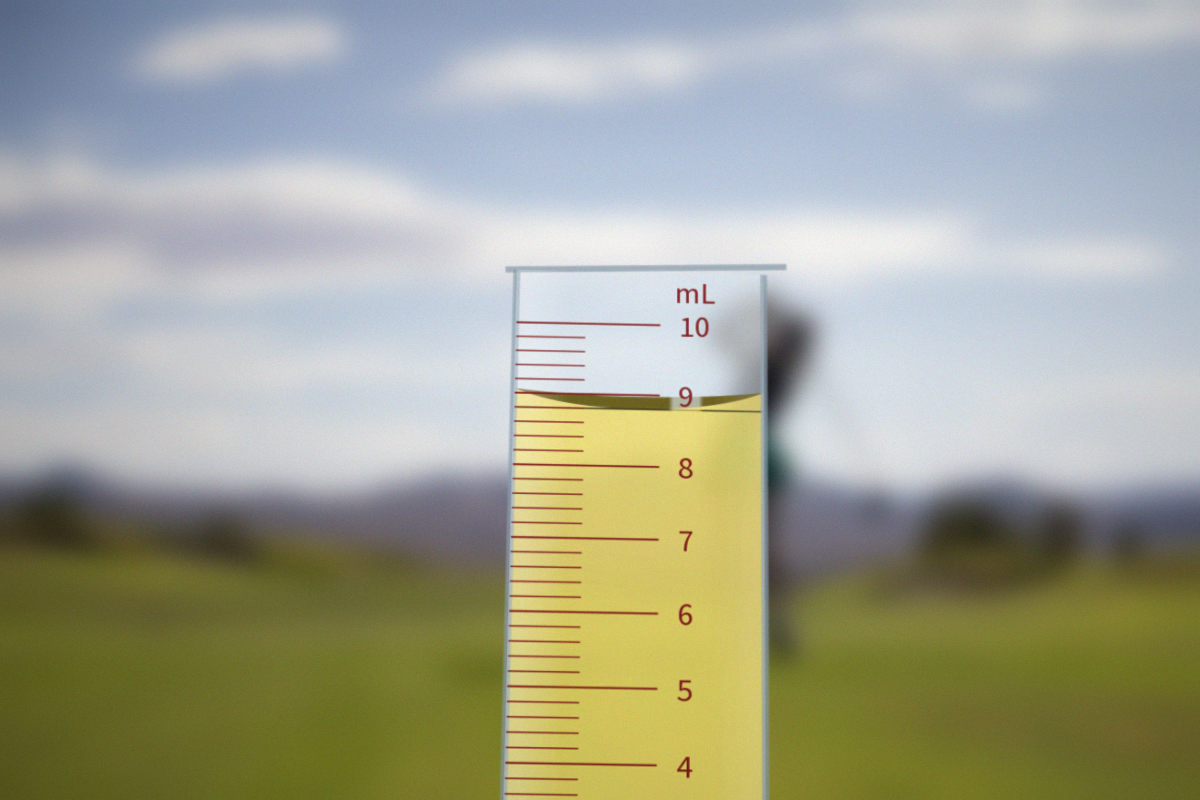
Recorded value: **8.8** mL
